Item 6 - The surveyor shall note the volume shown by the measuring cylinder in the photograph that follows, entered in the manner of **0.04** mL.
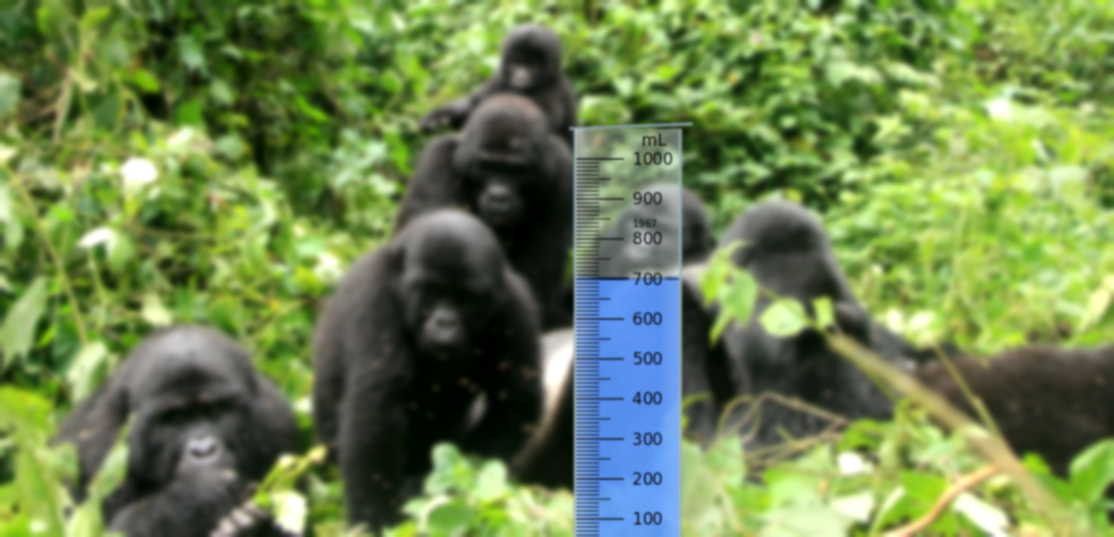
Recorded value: **700** mL
